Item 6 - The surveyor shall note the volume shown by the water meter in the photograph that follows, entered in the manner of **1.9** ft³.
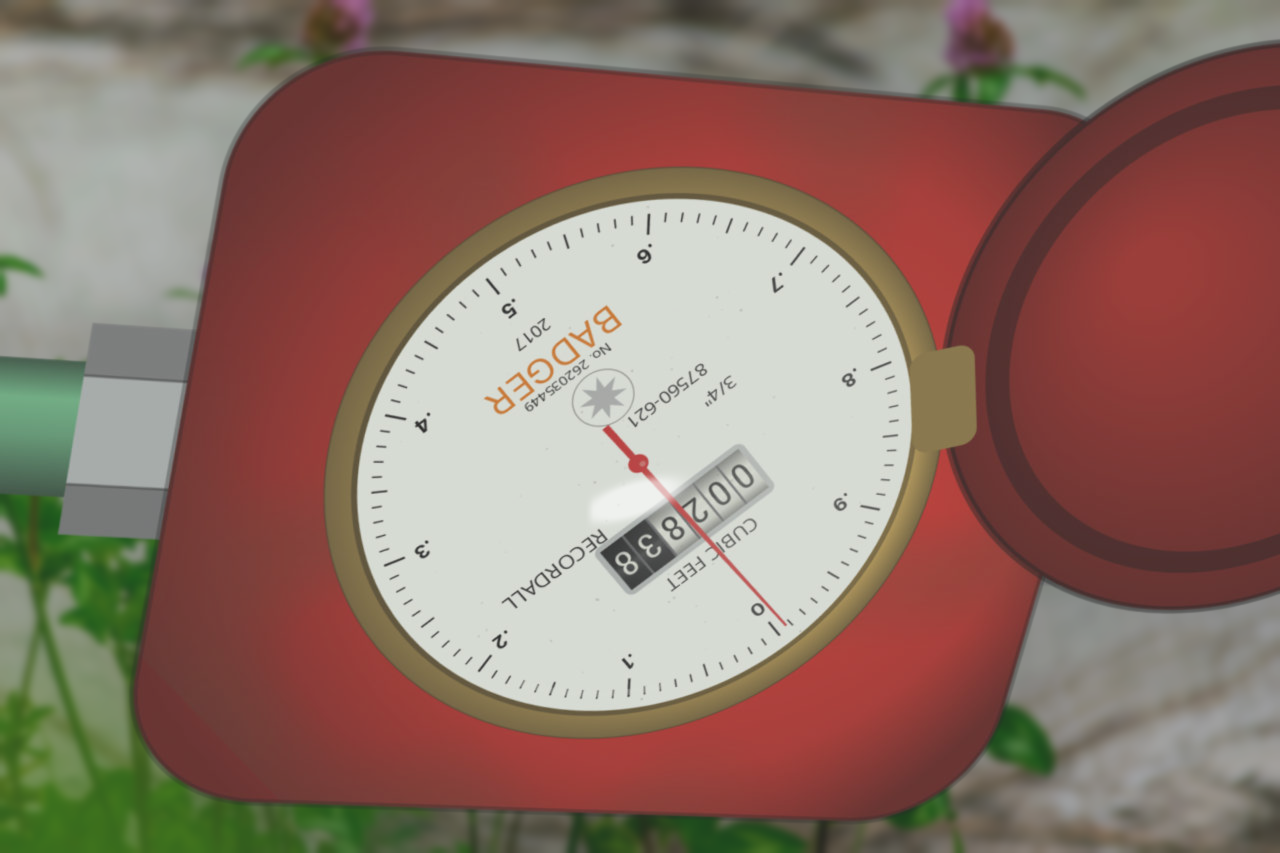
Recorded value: **2837.99** ft³
